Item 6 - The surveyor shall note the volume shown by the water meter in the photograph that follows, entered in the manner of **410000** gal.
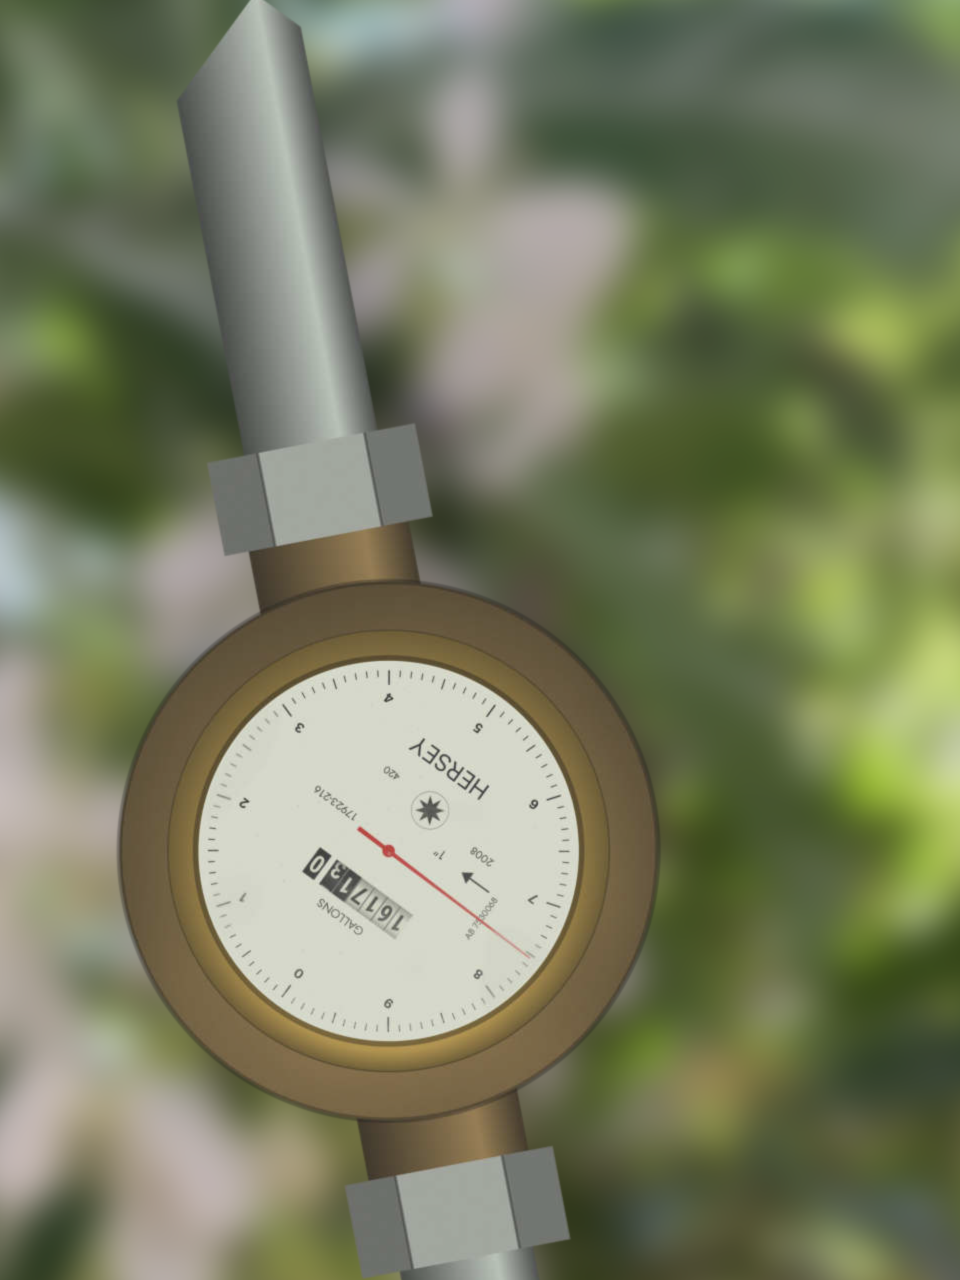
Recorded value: **1617127.5** gal
